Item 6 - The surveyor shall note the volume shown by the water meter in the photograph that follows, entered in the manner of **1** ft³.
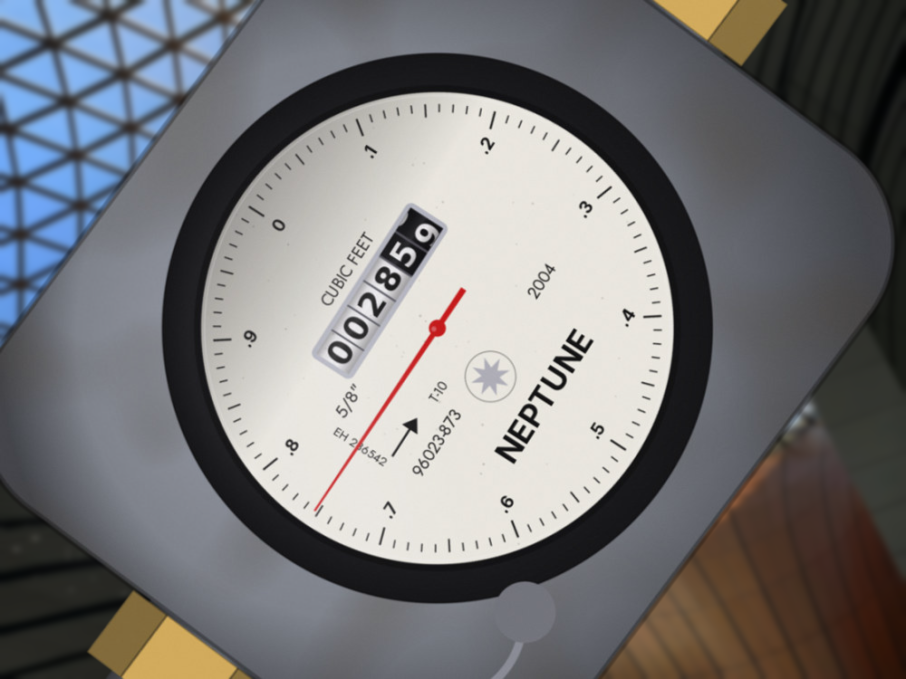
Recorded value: **2858.75** ft³
